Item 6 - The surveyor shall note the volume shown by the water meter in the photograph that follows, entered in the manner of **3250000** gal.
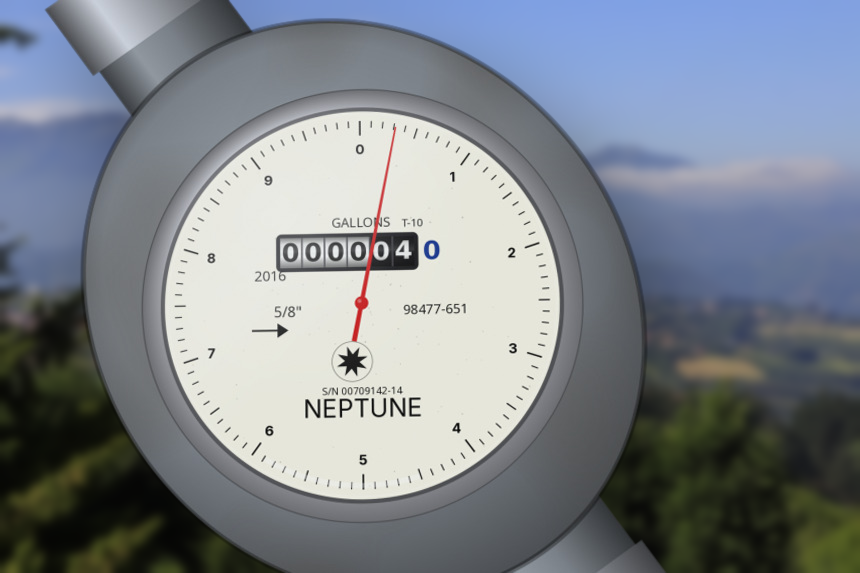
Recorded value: **40.3** gal
